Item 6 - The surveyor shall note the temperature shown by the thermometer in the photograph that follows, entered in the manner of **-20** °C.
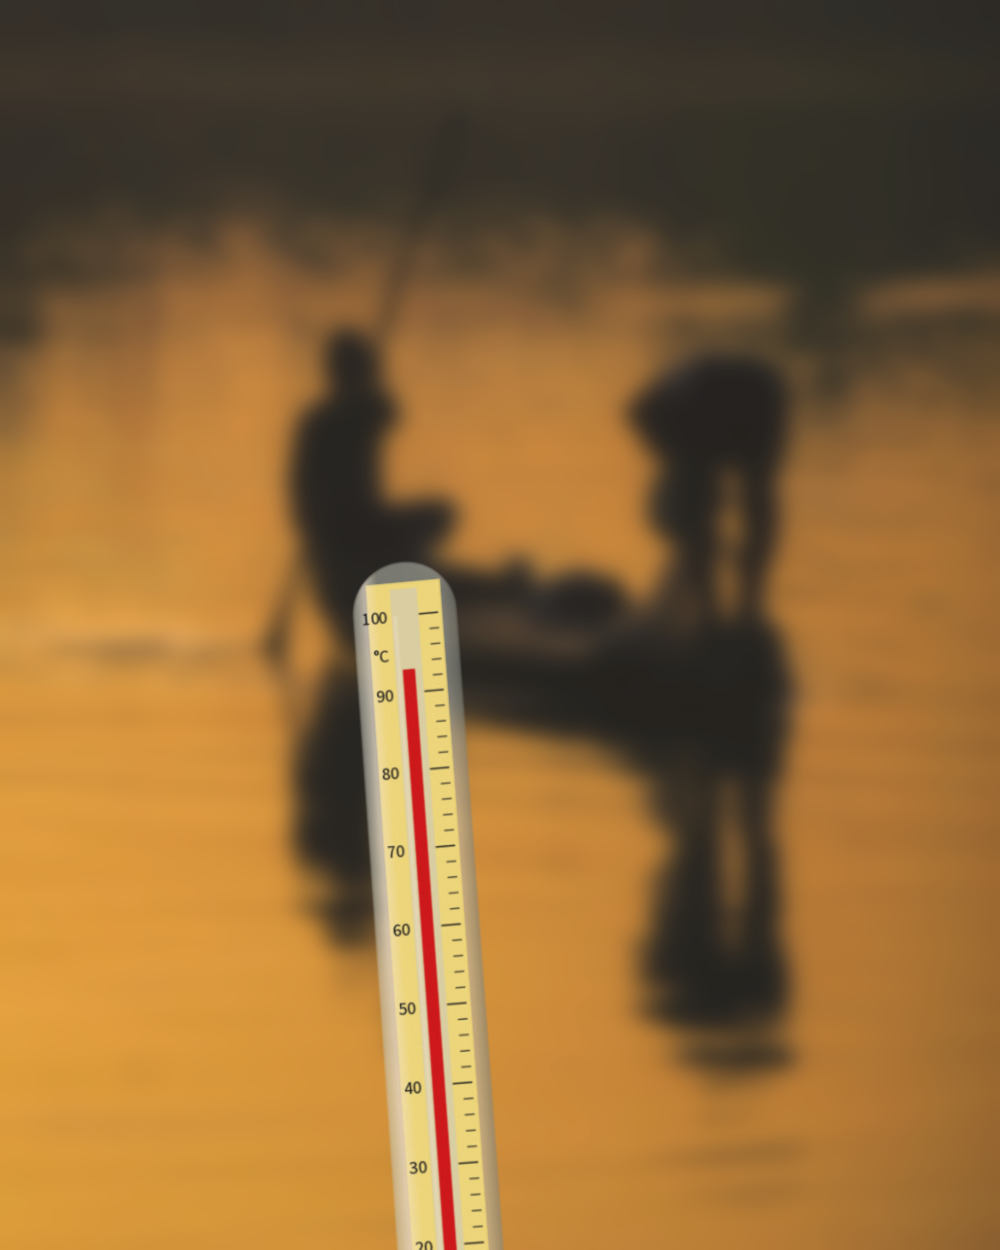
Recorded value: **93** °C
